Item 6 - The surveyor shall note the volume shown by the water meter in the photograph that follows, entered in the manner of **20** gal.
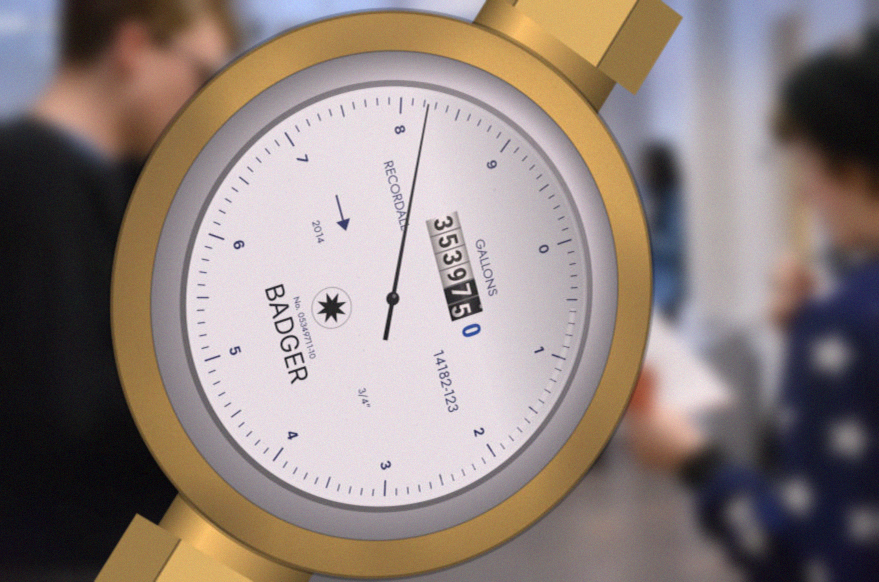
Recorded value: **3539748.2** gal
